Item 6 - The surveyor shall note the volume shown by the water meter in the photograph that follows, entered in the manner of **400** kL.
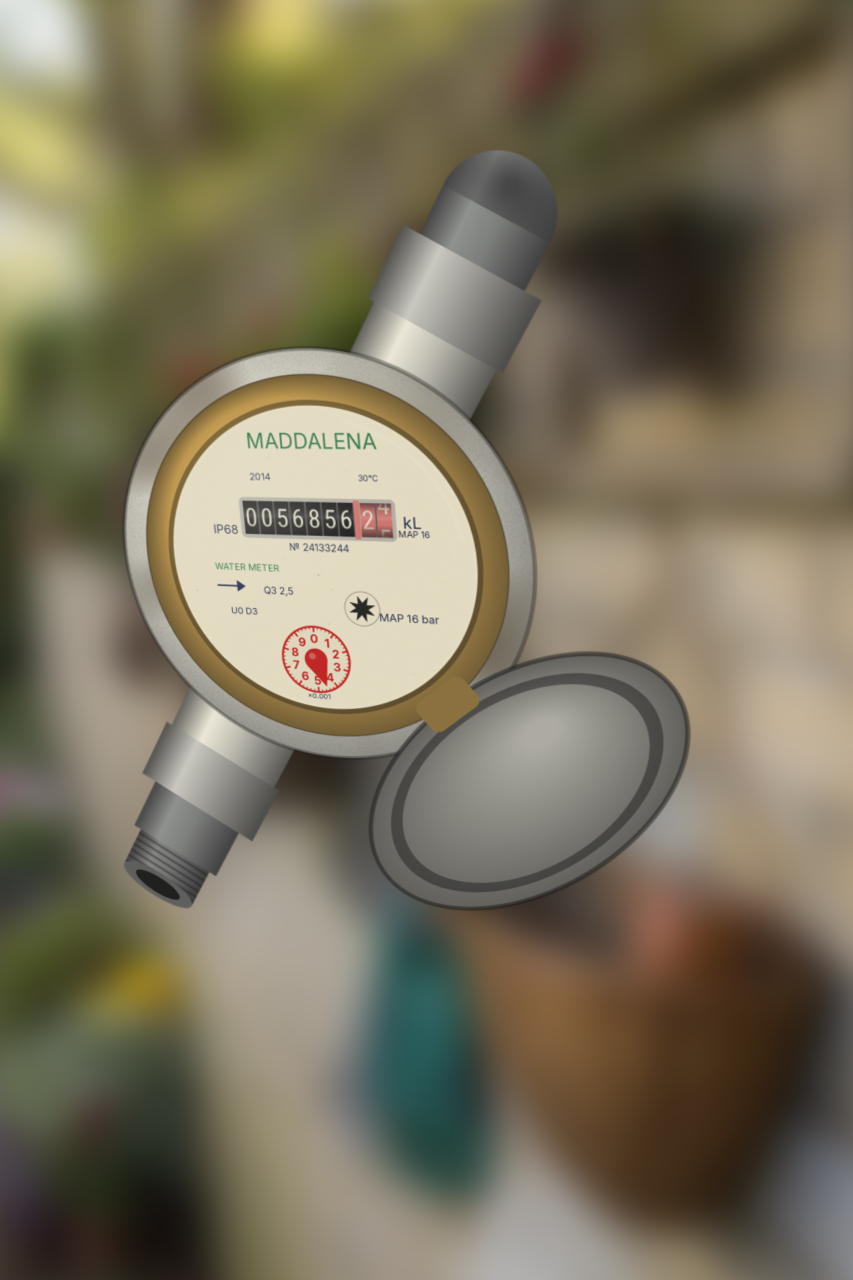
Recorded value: **56856.244** kL
